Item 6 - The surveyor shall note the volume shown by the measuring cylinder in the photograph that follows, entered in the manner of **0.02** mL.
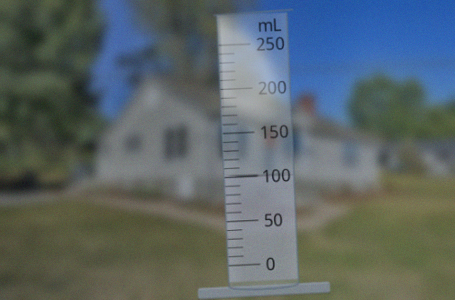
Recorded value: **100** mL
